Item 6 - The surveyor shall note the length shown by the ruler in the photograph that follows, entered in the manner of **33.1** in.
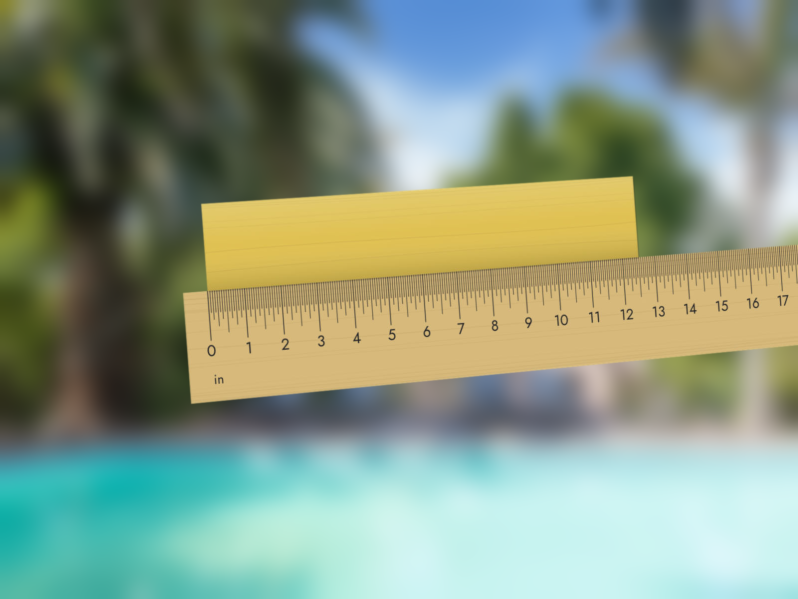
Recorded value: **12.5** in
